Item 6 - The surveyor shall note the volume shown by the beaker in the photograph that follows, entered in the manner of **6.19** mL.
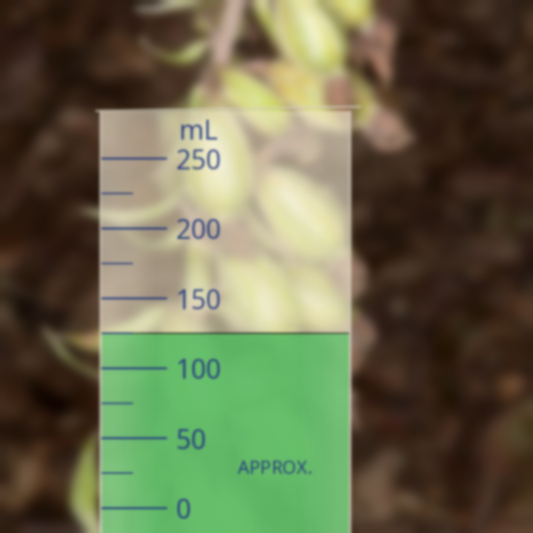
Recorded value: **125** mL
